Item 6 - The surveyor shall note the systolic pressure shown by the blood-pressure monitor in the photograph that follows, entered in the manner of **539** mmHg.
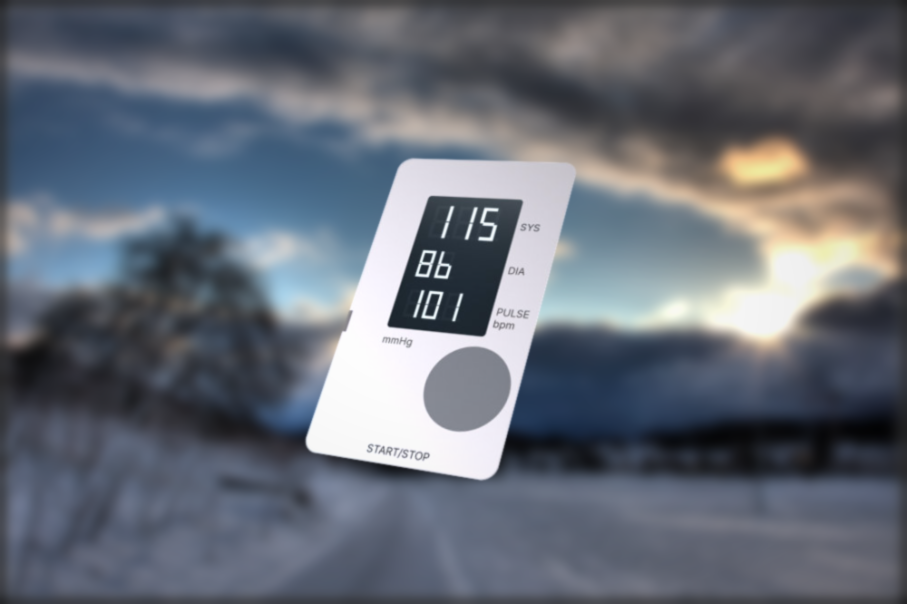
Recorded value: **115** mmHg
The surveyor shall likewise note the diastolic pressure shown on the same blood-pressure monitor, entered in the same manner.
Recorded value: **86** mmHg
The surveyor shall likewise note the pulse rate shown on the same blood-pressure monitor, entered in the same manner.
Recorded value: **101** bpm
